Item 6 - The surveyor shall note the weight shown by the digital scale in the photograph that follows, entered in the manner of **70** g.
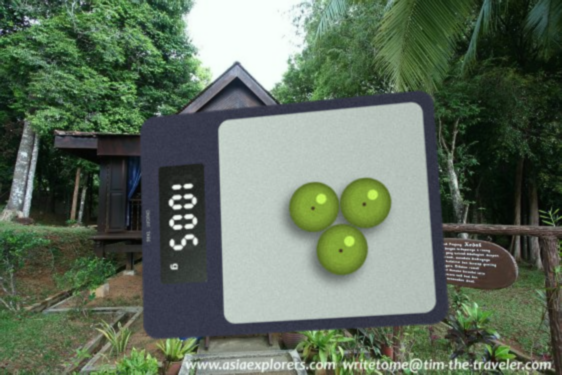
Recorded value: **1005** g
